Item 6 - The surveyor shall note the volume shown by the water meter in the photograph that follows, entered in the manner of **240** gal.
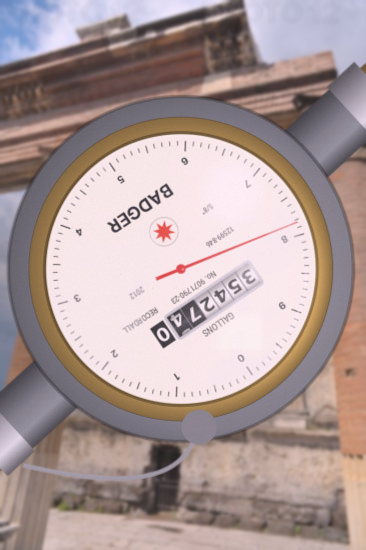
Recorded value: **3542737.8** gal
